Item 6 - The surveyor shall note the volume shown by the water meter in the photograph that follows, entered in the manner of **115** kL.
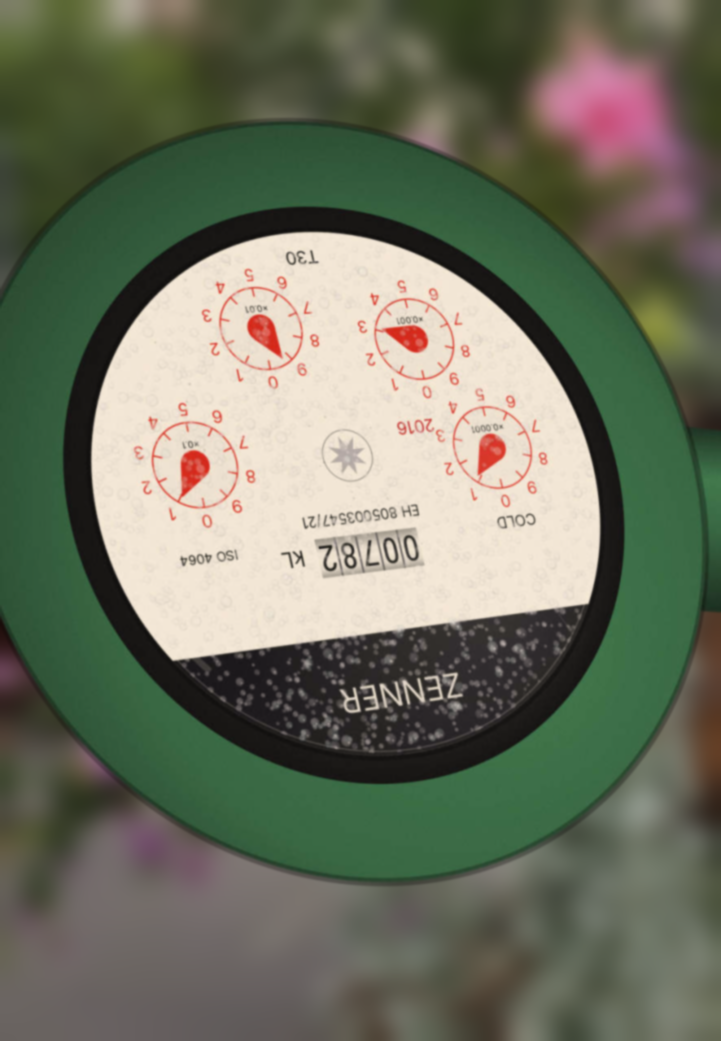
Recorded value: **782.0931** kL
